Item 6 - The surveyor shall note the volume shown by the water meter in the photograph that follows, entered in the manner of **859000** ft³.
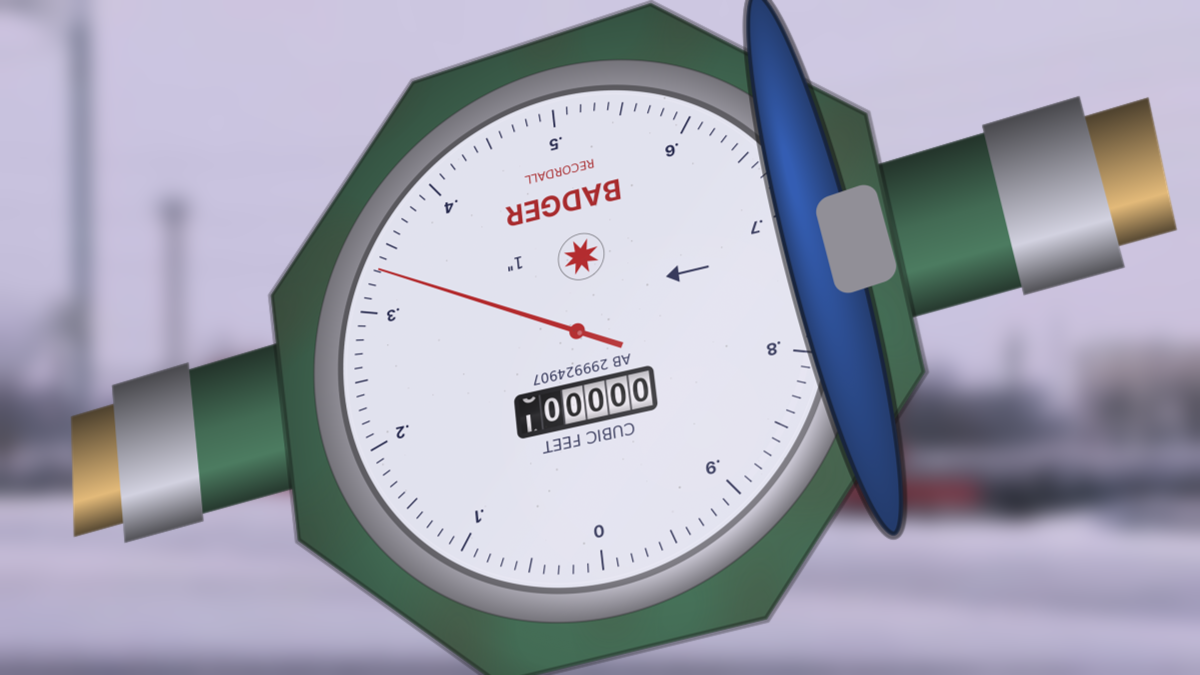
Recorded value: **1.33** ft³
